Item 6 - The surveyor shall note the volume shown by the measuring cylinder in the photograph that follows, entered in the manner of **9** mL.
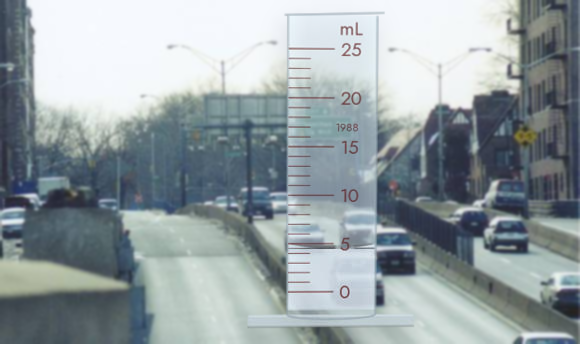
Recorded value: **4.5** mL
